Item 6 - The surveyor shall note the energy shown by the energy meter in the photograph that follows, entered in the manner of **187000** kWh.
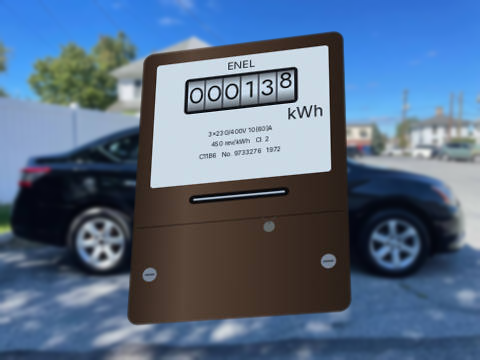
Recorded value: **138** kWh
